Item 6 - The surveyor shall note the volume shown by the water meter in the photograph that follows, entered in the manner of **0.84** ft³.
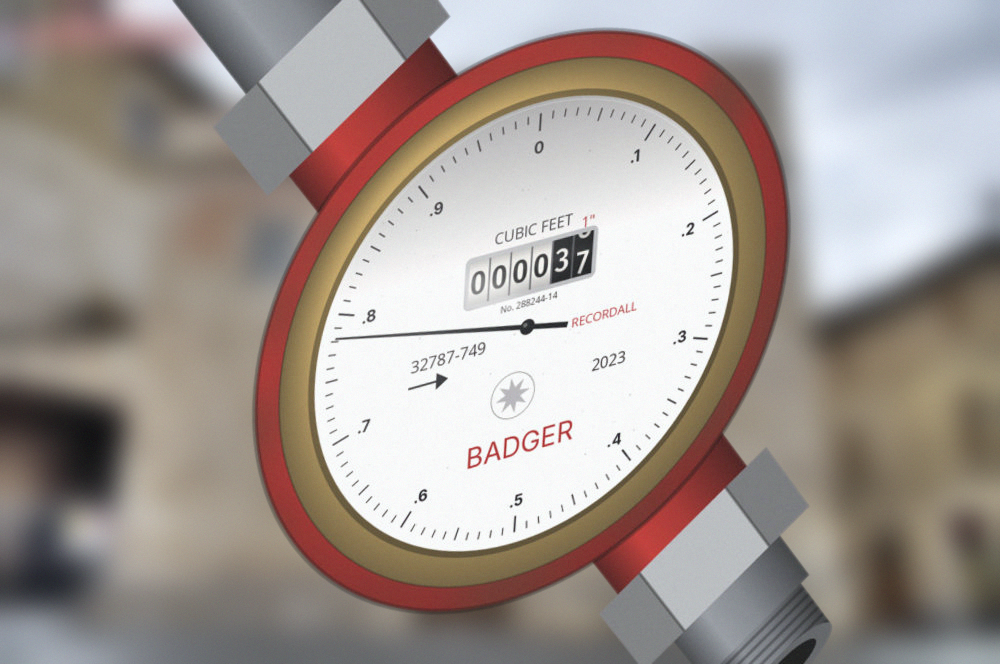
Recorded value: **36.78** ft³
